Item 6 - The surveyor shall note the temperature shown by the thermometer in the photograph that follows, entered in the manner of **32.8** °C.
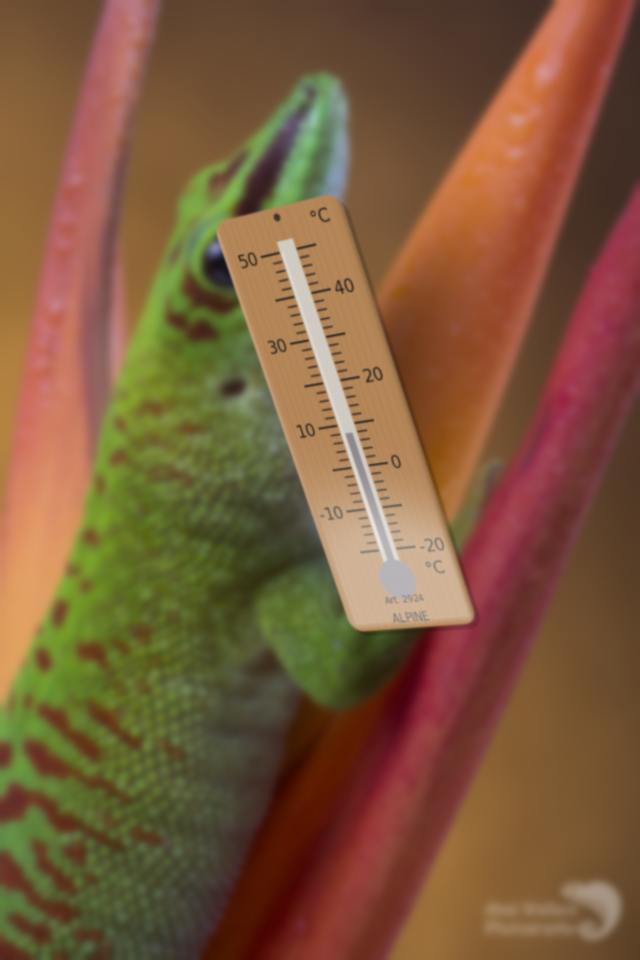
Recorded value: **8** °C
